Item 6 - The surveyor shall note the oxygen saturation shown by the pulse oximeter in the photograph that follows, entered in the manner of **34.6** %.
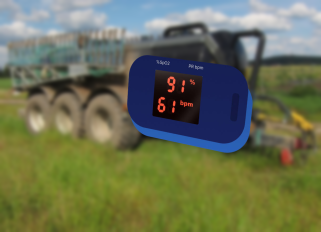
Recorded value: **91** %
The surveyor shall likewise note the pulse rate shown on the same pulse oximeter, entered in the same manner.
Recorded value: **61** bpm
